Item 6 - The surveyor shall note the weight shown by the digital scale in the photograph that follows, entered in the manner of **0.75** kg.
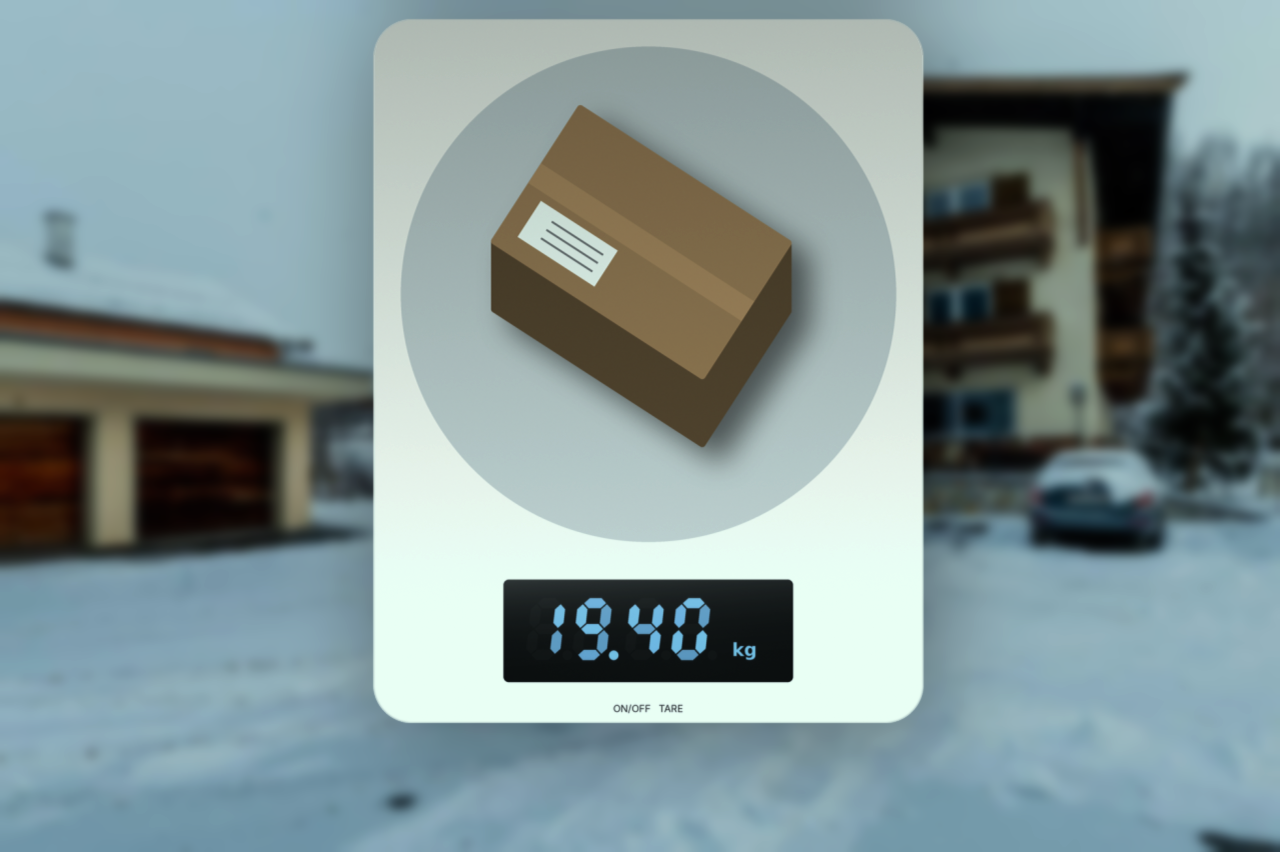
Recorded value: **19.40** kg
